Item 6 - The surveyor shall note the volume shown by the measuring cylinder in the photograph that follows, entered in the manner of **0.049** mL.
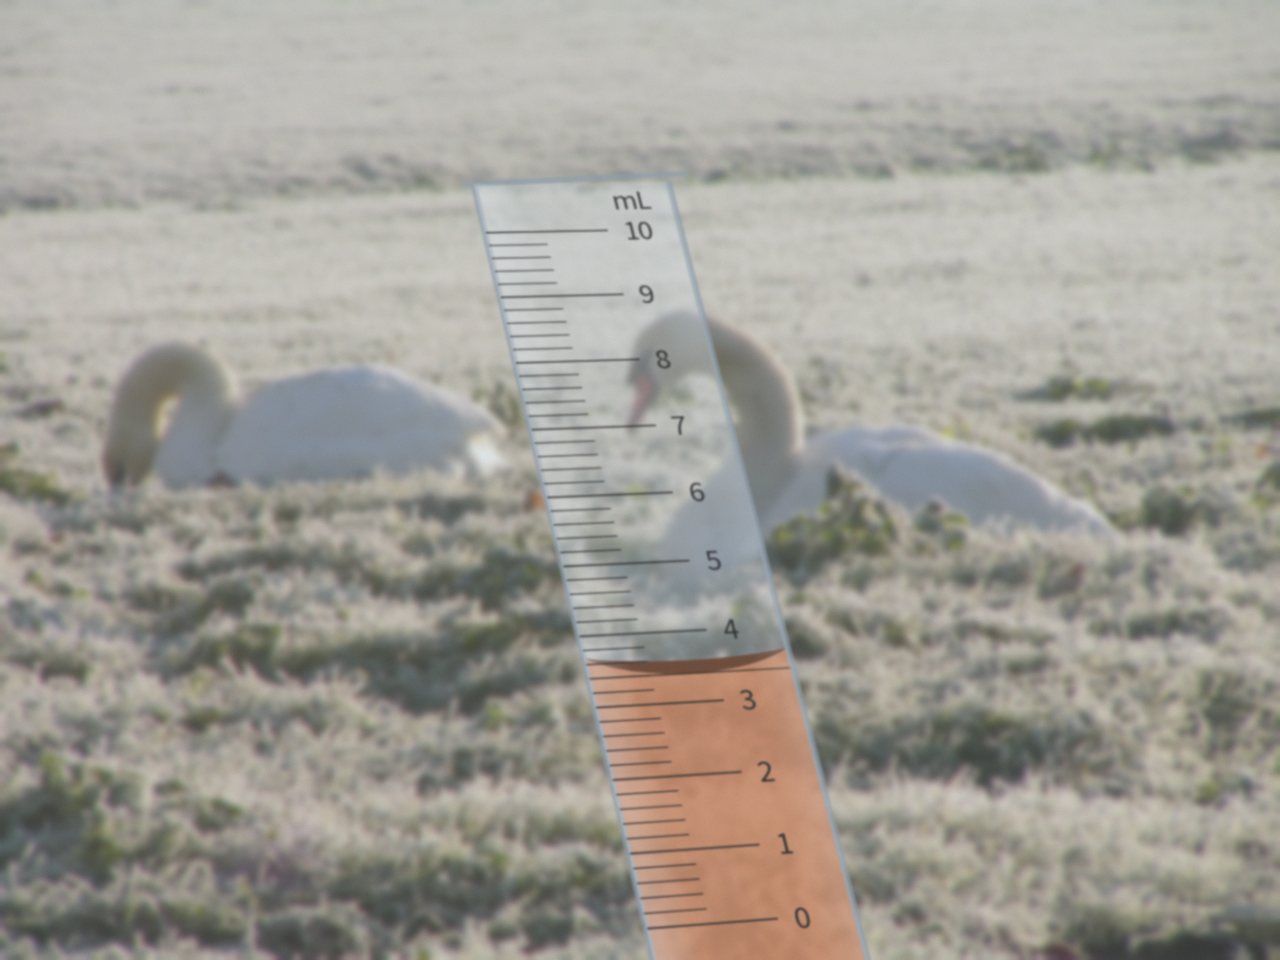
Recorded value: **3.4** mL
